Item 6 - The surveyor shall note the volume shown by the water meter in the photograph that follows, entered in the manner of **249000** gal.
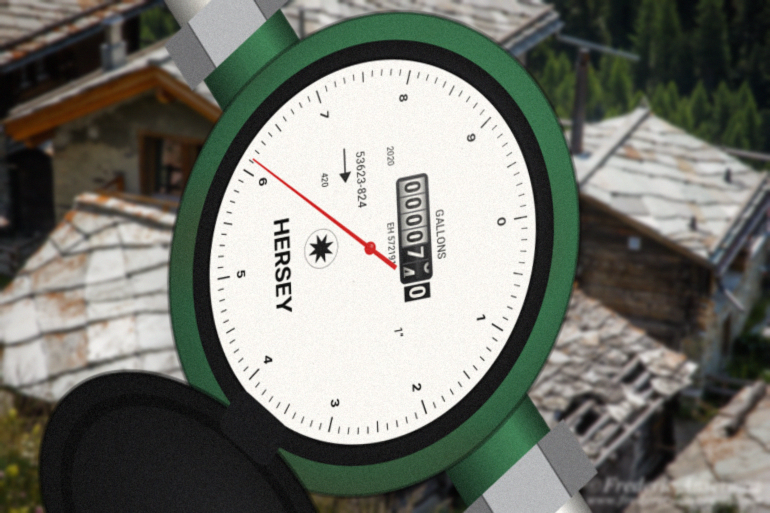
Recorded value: **736.1** gal
